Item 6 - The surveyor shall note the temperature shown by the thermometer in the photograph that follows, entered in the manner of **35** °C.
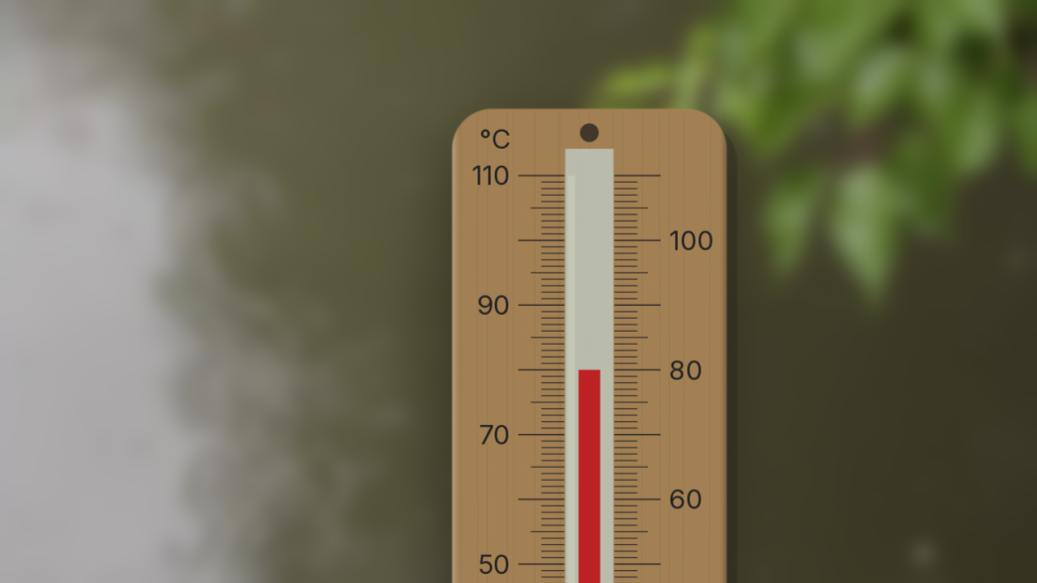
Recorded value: **80** °C
